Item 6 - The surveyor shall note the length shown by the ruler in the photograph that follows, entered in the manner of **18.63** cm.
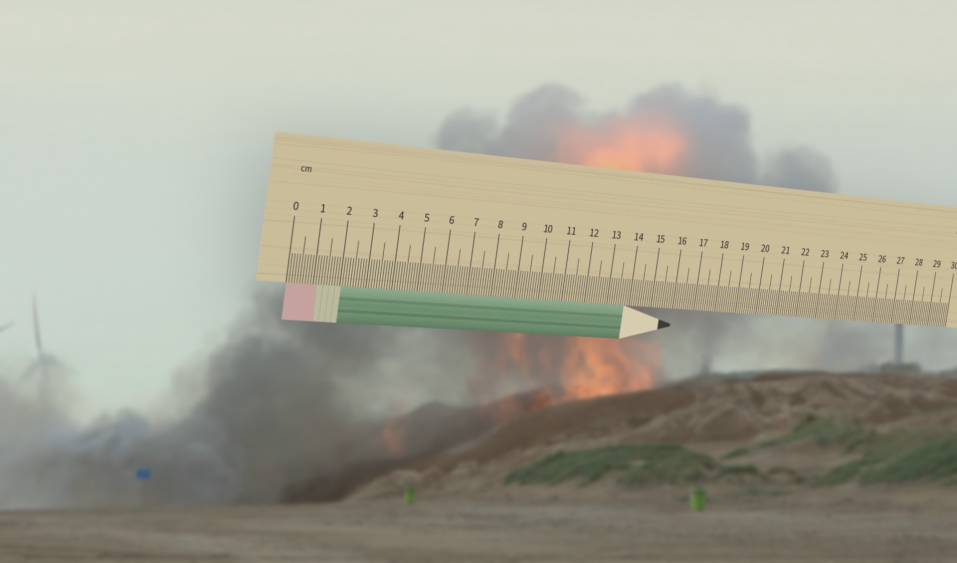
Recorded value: **16** cm
